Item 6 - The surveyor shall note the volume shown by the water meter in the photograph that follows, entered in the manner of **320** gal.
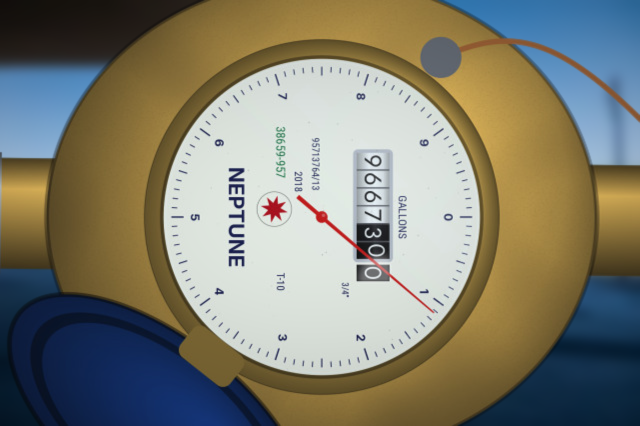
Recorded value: **9667301.1** gal
